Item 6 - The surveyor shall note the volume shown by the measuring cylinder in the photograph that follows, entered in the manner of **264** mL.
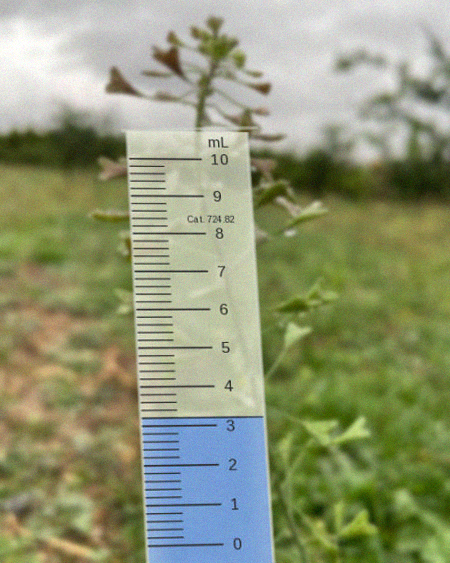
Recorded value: **3.2** mL
